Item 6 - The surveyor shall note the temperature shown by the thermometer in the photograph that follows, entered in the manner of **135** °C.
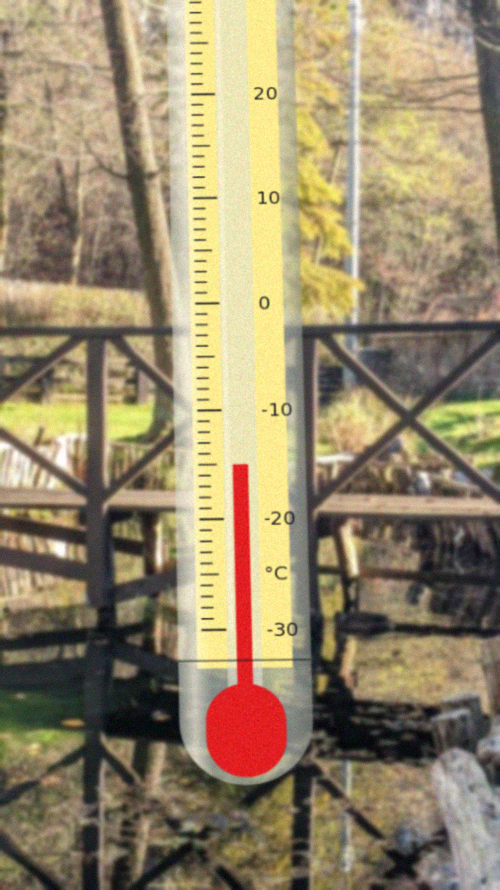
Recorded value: **-15** °C
